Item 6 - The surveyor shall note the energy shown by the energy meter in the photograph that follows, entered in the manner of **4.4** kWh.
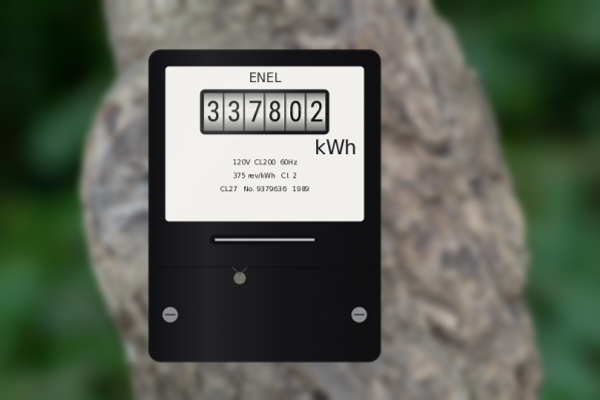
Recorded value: **337802** kWh
